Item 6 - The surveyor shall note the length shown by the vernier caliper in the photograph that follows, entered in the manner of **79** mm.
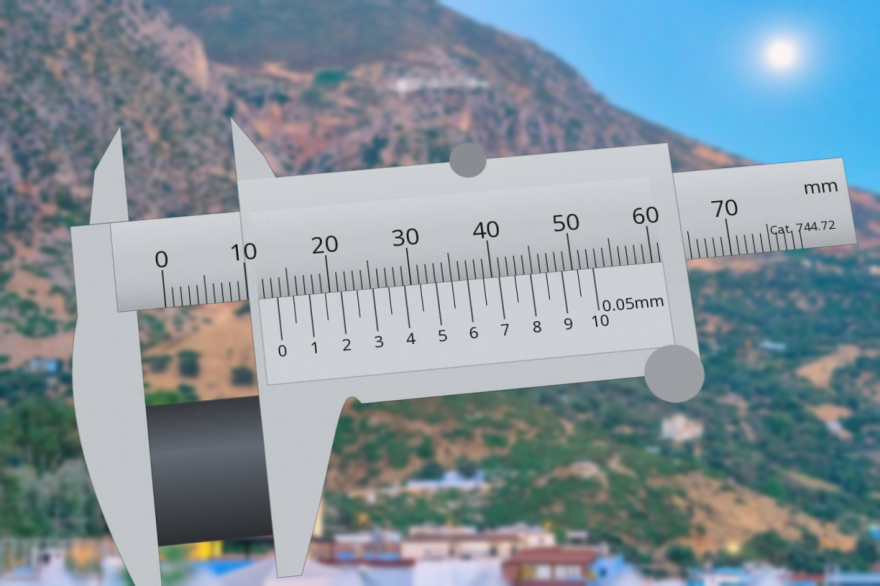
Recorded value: **13.6** mm
